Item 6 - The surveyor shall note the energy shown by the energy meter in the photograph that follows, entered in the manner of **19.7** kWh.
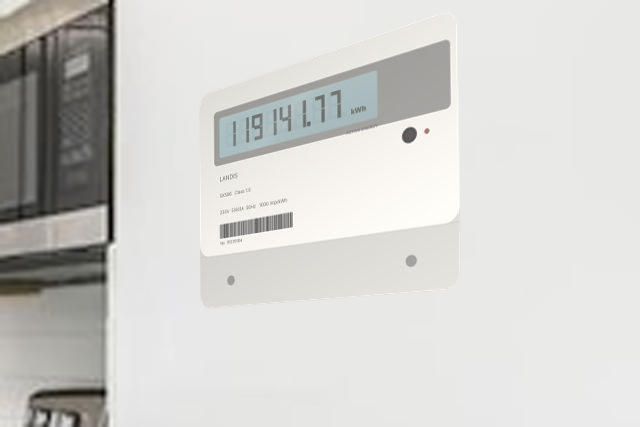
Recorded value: **119141.77** kWh
